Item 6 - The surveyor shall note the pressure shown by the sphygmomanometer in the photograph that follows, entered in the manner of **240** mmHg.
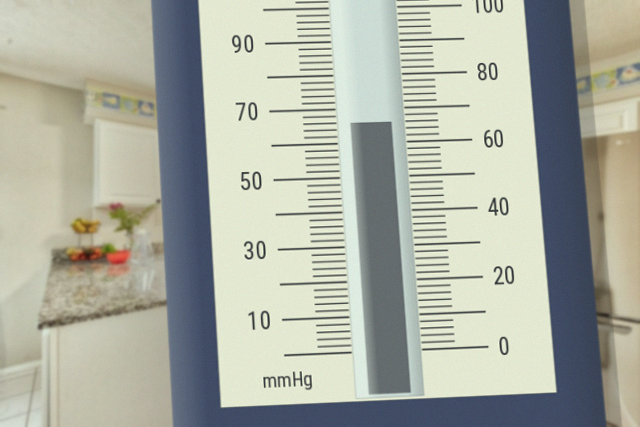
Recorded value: **66** mmHg
